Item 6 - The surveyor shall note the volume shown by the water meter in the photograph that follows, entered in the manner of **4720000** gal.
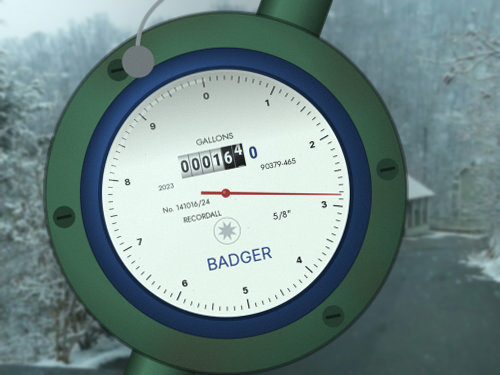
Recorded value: **1642.8** gal
